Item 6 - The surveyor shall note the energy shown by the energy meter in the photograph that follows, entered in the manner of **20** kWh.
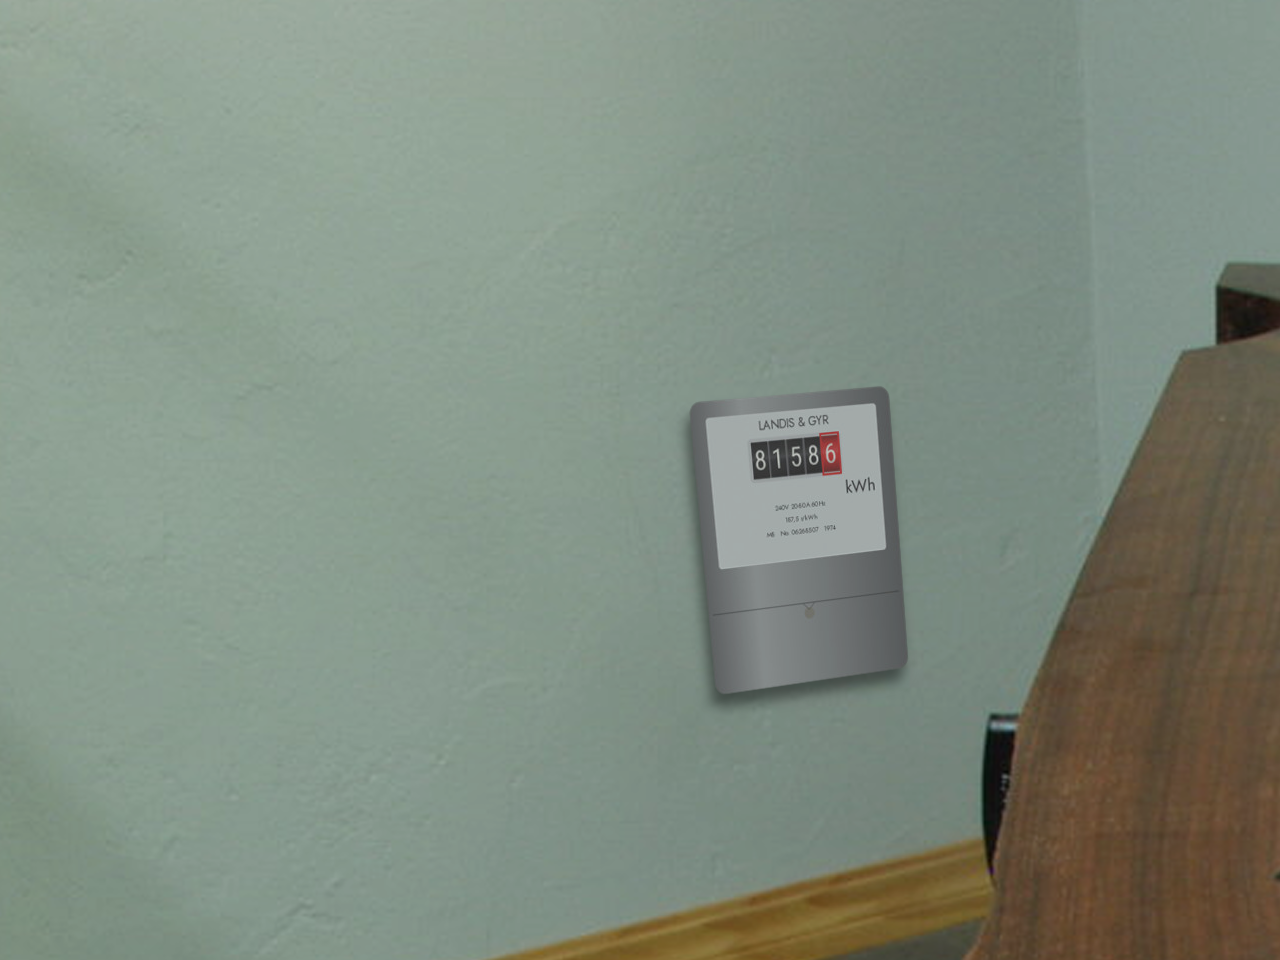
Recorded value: **8158.6** kWh
